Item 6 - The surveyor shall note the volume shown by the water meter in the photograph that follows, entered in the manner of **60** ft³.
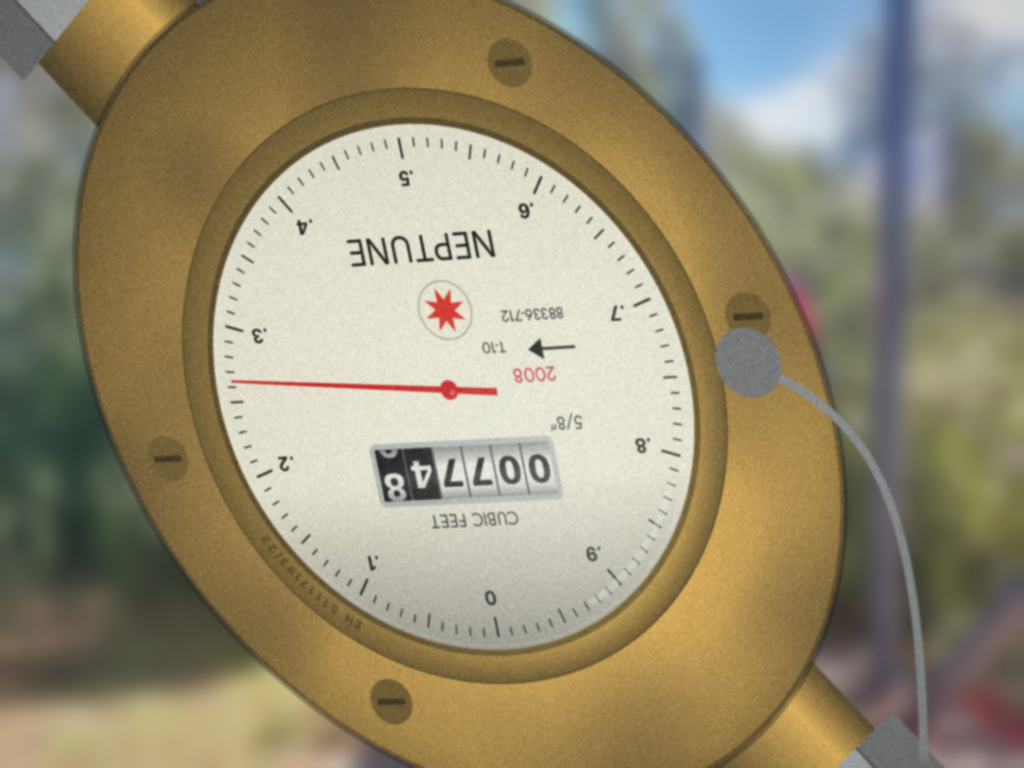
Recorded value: **7748.26** ft³
